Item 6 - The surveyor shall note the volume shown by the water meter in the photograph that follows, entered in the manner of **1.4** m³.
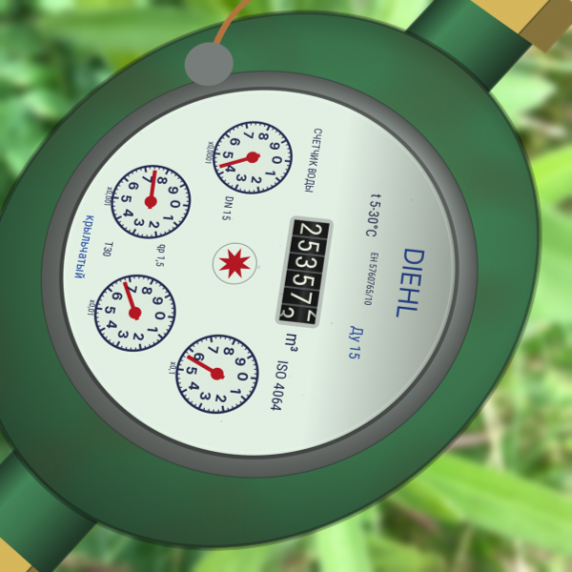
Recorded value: **253572.5674** m³
